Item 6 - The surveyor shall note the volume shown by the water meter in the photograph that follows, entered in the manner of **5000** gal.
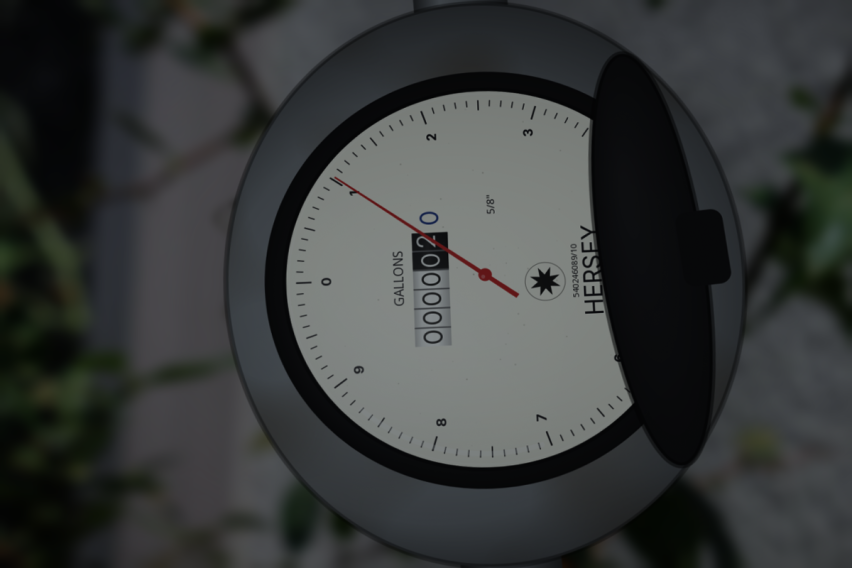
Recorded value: **21.0** gal
